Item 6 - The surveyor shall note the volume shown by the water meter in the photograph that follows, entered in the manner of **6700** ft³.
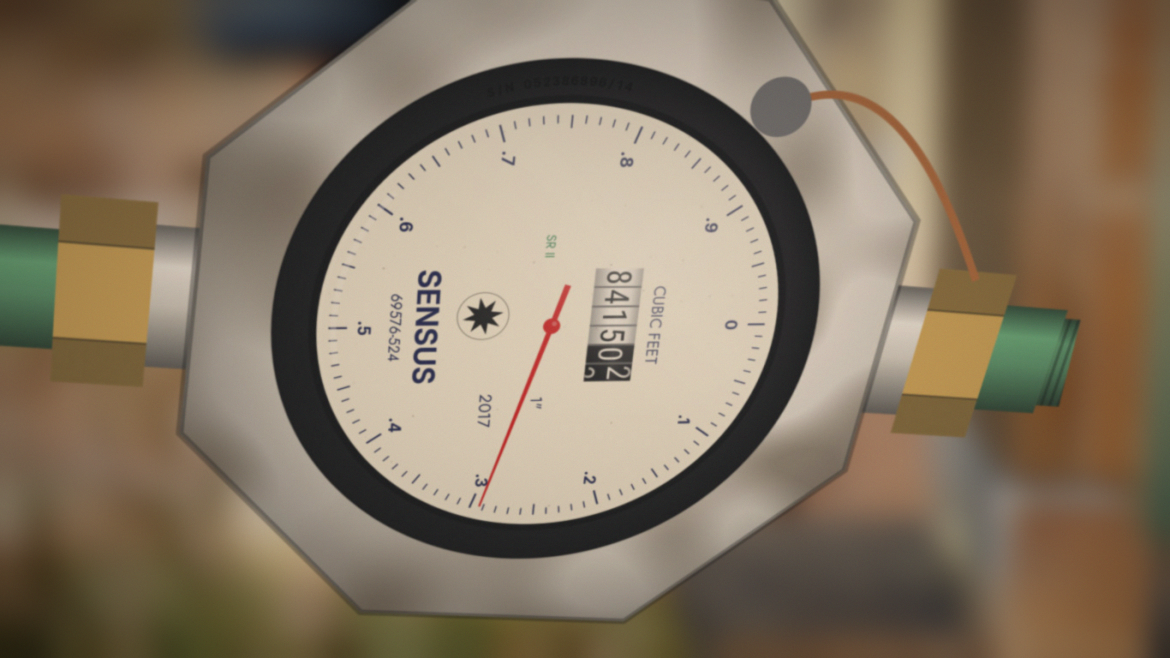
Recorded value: **841502.29** ft³
